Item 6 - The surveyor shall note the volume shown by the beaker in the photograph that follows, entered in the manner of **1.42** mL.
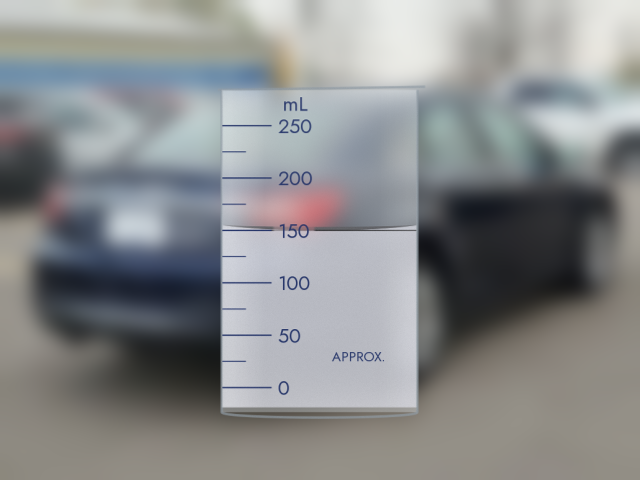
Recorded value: **150** mL
